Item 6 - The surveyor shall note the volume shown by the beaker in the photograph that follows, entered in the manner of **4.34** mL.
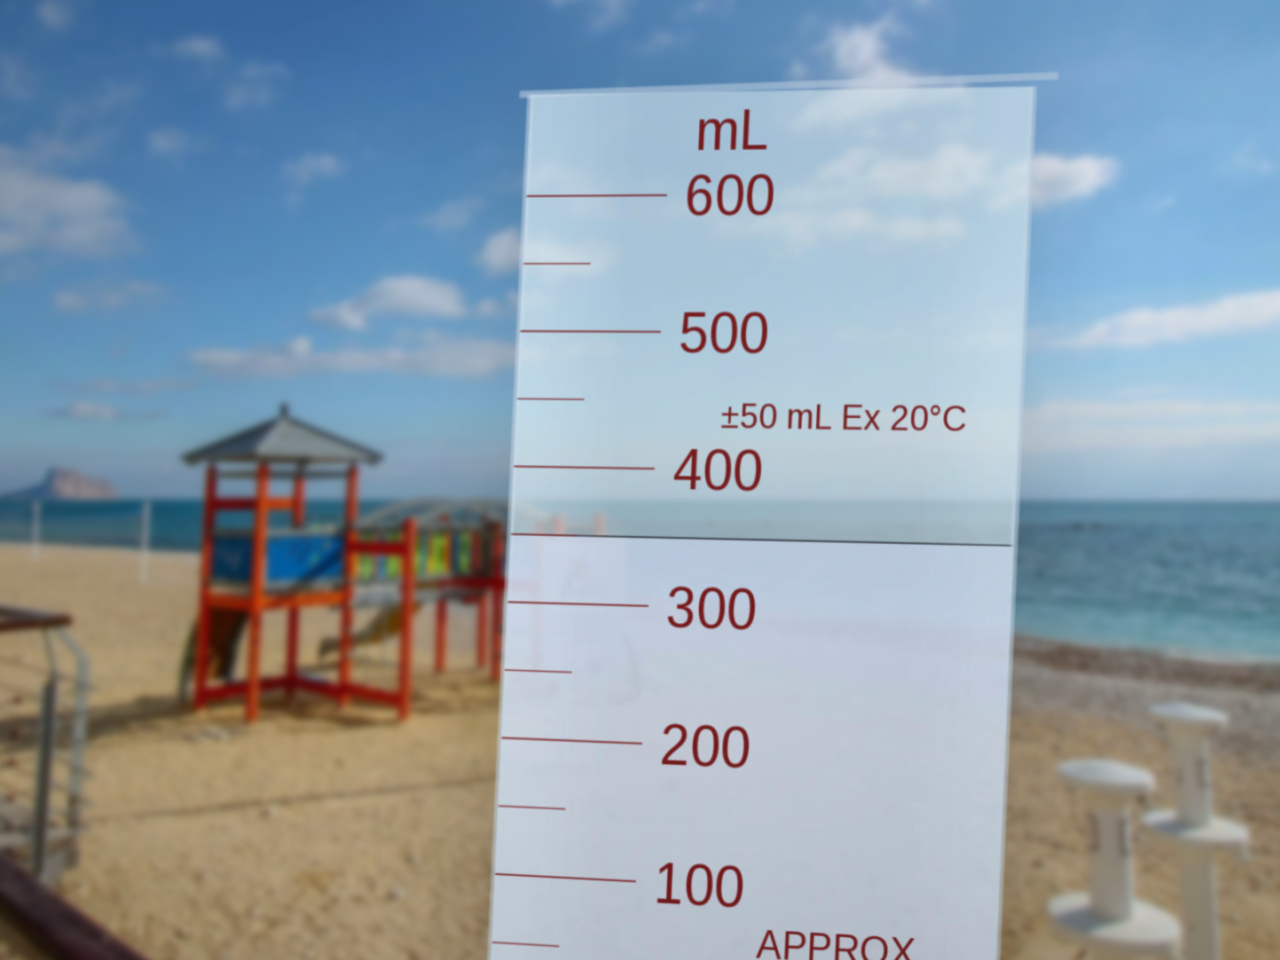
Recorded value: **350** mL
